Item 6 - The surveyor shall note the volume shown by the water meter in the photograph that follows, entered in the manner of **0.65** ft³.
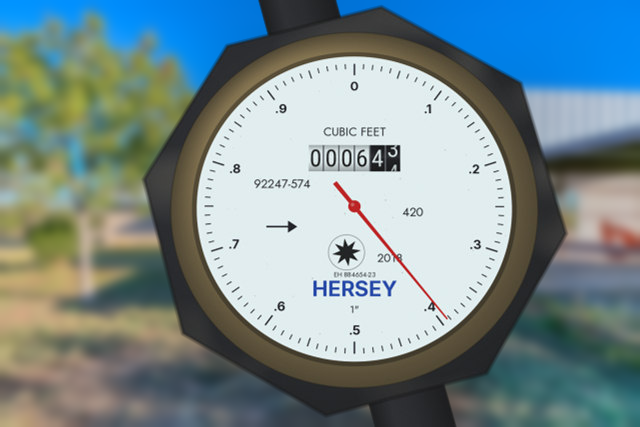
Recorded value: **643.39** ft³
